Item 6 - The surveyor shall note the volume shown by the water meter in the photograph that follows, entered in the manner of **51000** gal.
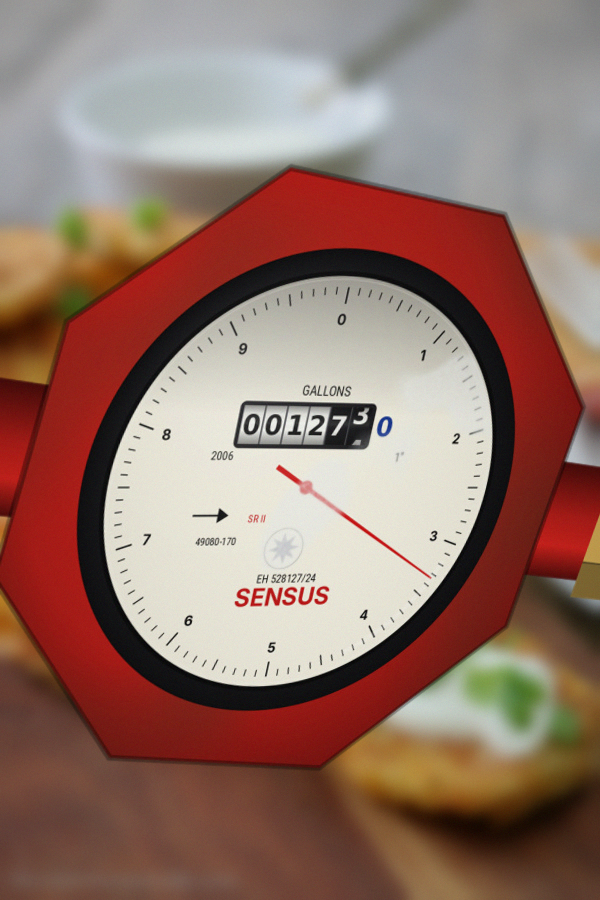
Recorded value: **12733.3** gal
